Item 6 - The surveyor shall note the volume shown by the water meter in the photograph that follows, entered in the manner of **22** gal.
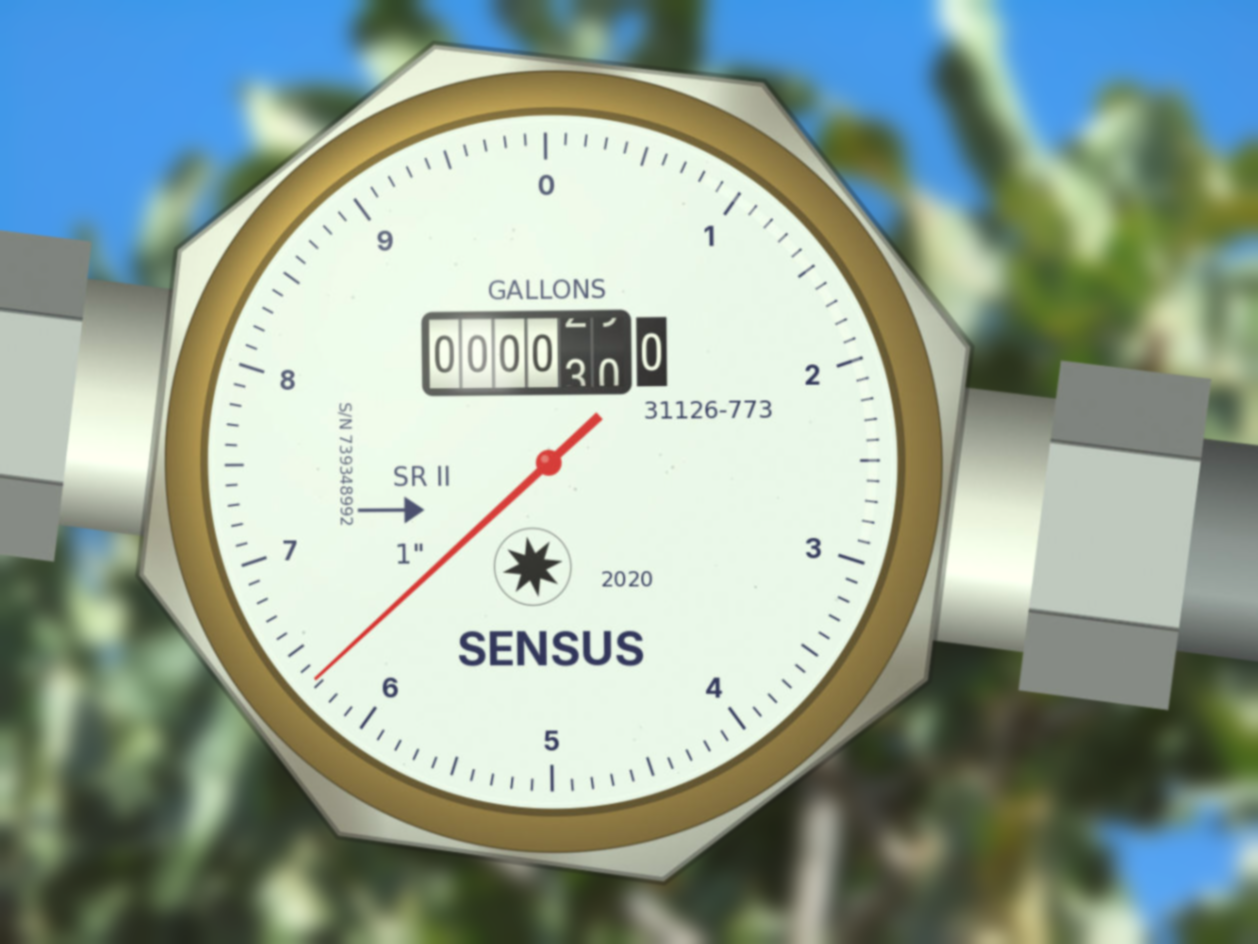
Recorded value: **296.3** gal
